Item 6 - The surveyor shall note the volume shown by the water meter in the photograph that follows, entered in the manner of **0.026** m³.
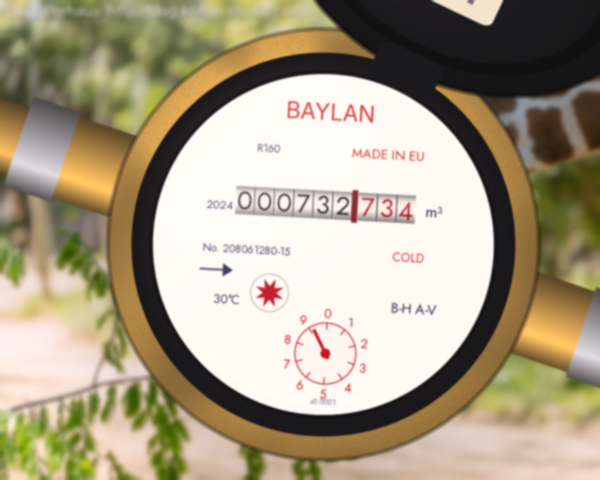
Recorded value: **732.7339** m³
